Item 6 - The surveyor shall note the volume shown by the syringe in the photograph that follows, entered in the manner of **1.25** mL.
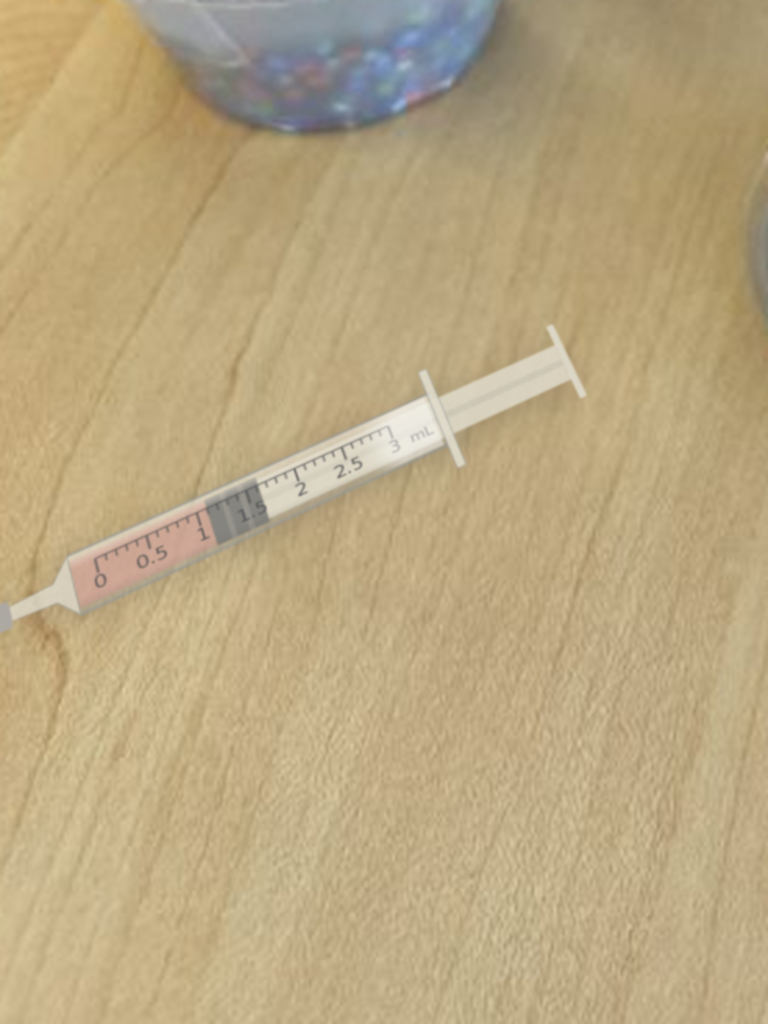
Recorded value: **1.1** mL
